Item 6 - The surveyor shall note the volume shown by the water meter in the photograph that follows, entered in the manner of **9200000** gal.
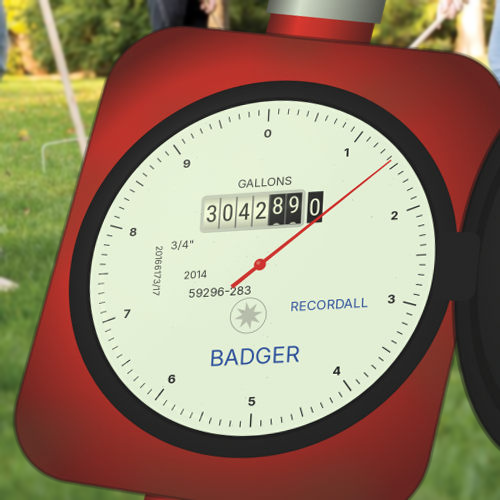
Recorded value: **3042891.4** gal
